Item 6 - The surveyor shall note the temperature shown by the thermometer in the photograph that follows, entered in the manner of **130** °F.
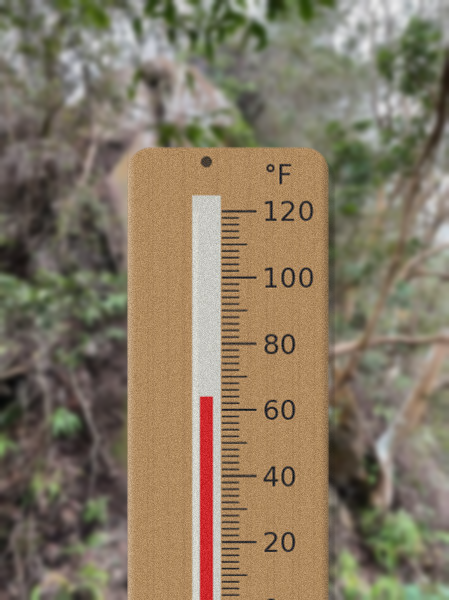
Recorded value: **64** °F
